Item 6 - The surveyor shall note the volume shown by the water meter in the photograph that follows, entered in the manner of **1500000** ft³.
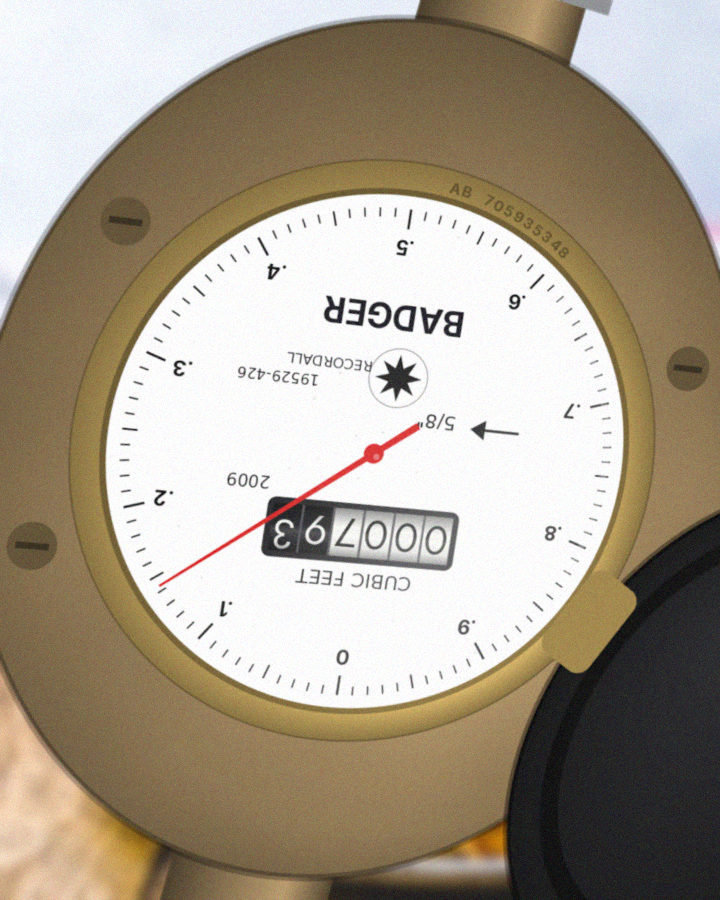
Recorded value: **793.14** ft³
